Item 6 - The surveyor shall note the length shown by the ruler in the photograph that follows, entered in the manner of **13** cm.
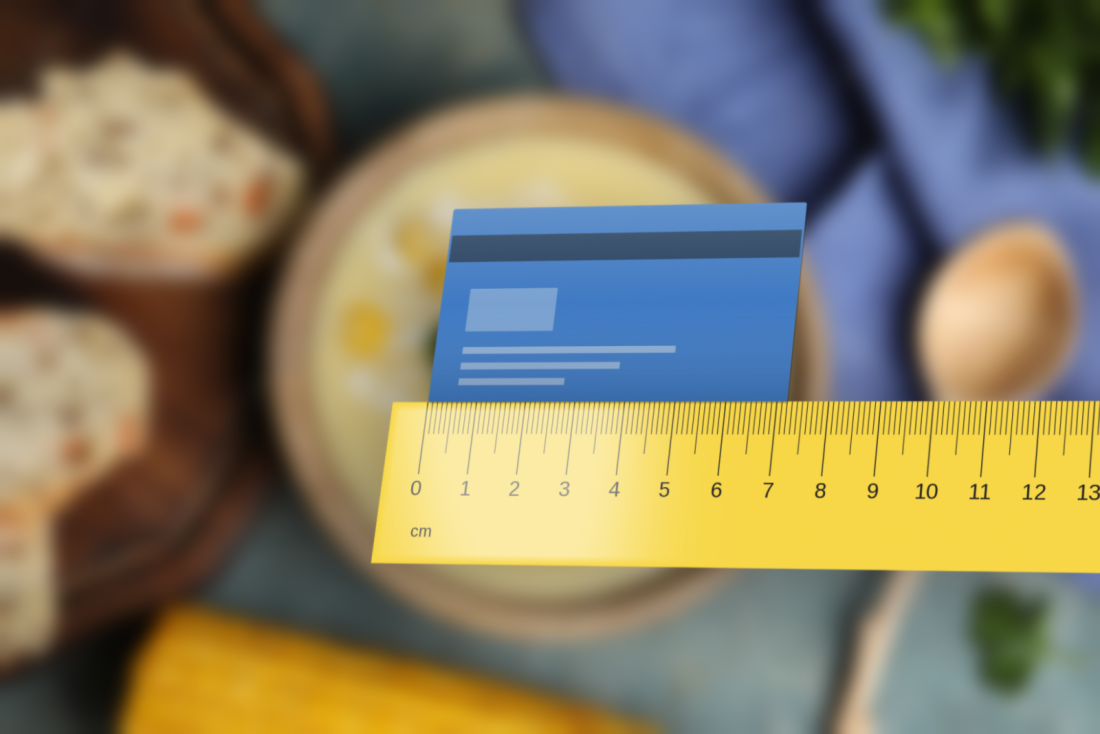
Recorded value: **7.2** cm
